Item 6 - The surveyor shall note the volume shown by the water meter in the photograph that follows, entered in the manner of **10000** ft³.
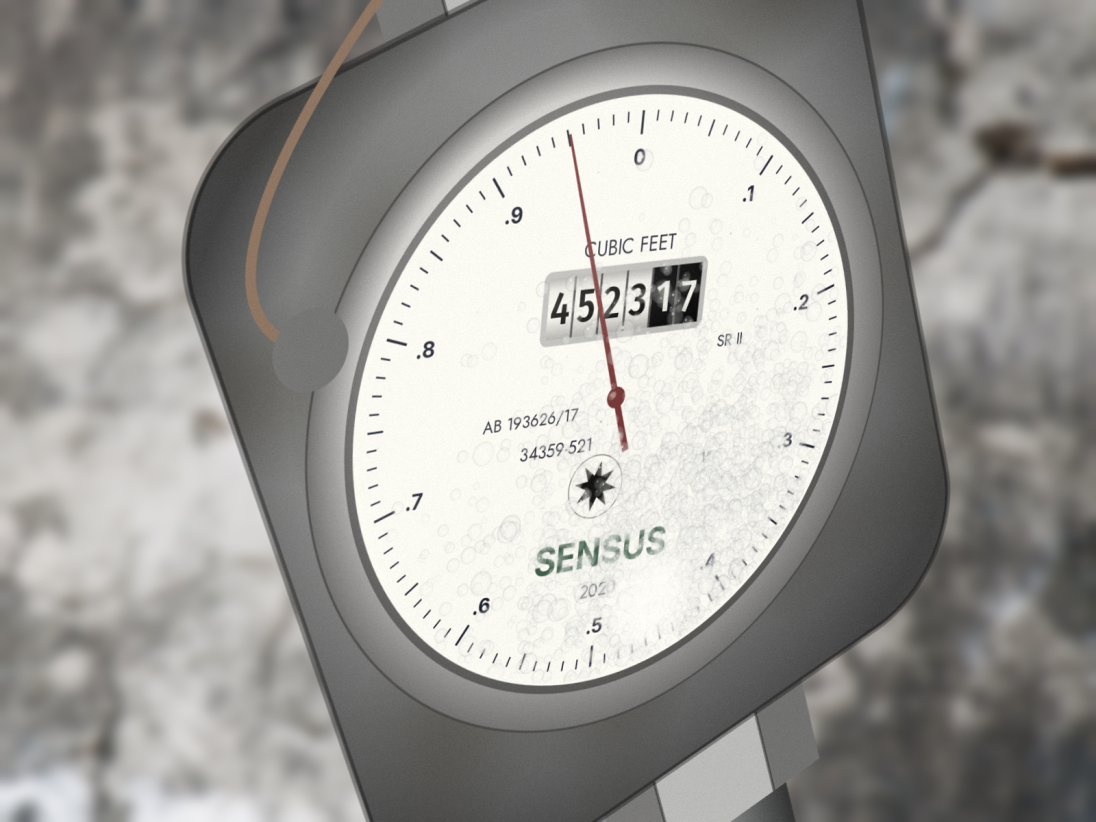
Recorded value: **452316.95** ft³
